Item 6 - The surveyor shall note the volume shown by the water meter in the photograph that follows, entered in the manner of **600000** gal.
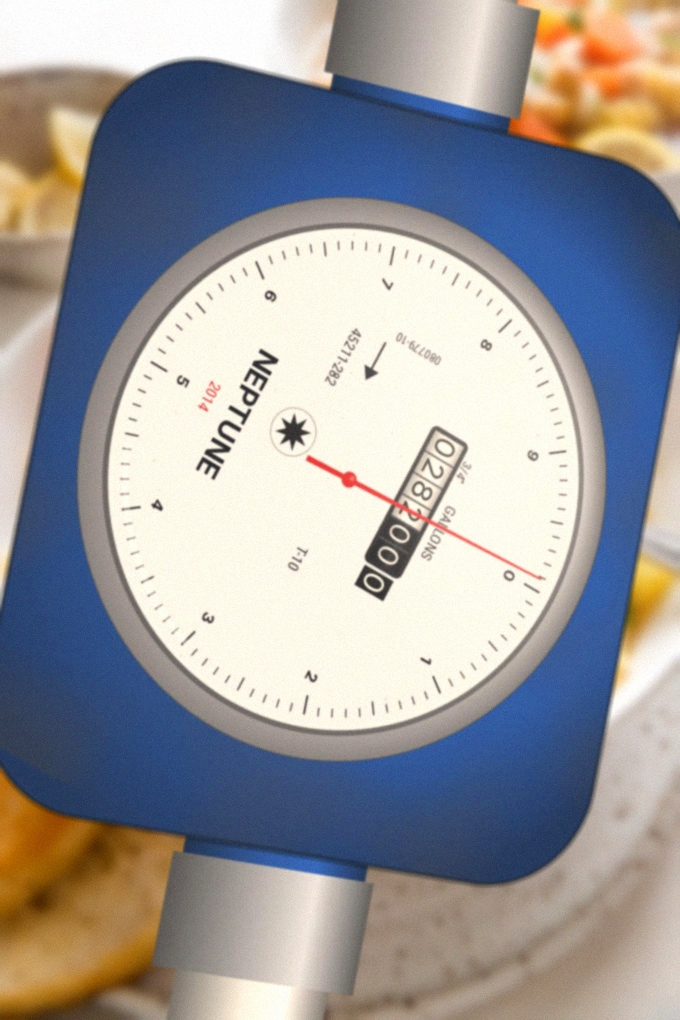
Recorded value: **281999.9** gal
